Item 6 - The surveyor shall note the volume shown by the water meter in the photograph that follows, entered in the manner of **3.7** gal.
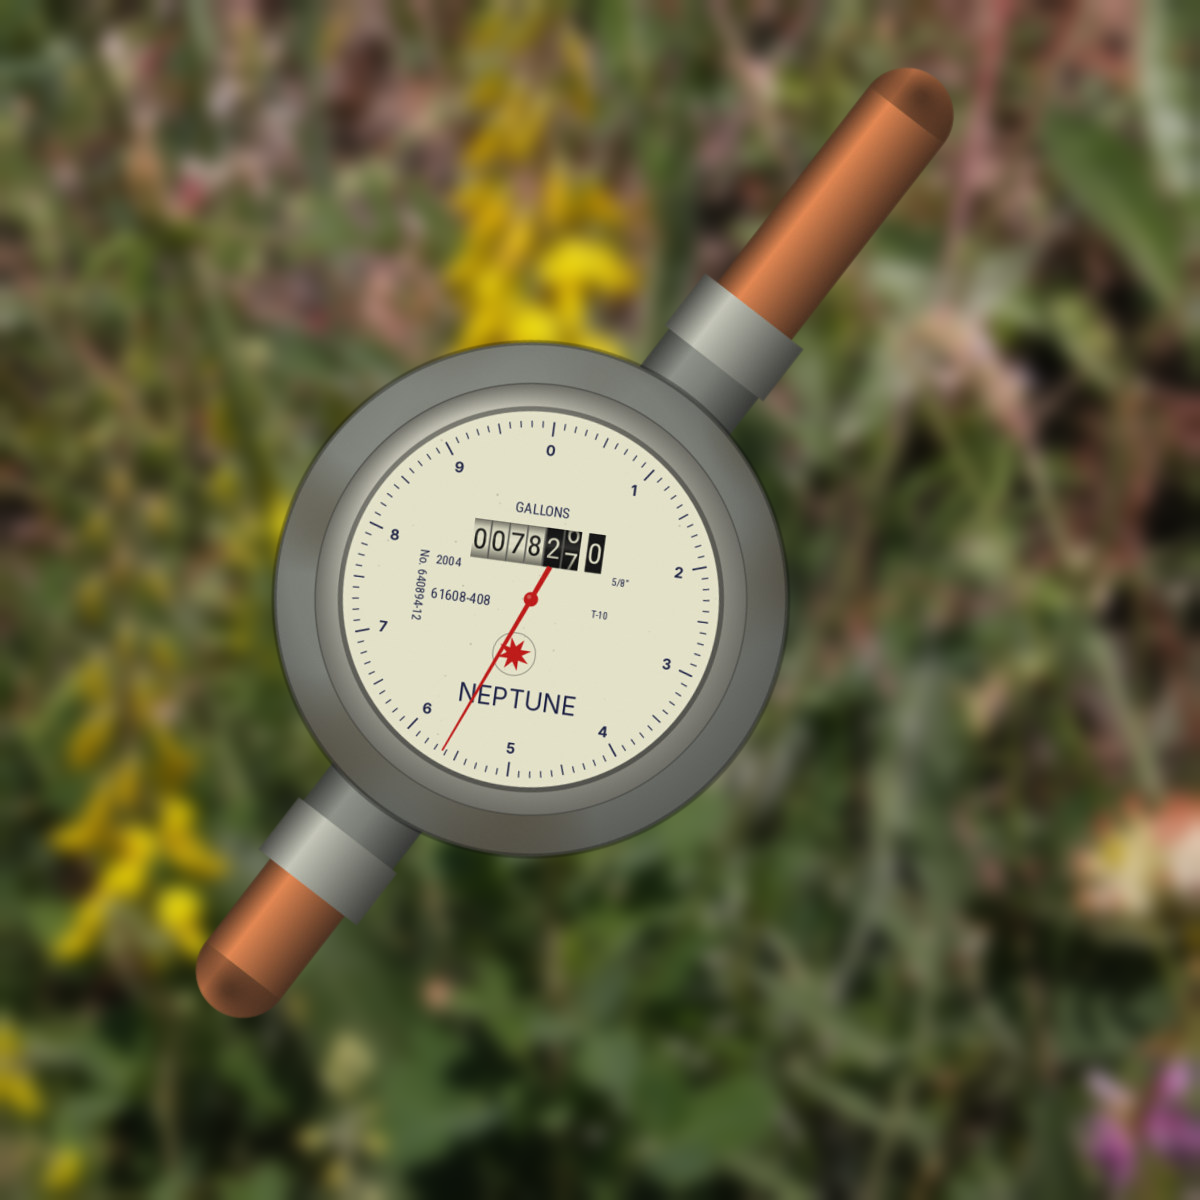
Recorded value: **78265.6** gal
